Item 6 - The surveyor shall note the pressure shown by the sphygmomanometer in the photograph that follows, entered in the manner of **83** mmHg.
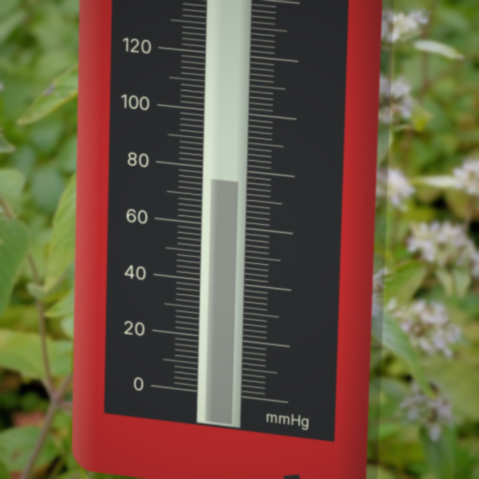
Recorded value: **76** mmHg
